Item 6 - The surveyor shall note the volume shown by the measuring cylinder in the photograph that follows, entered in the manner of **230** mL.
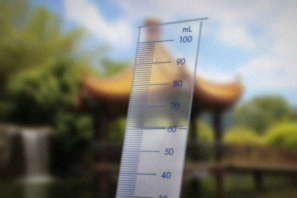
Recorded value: **60** mL
